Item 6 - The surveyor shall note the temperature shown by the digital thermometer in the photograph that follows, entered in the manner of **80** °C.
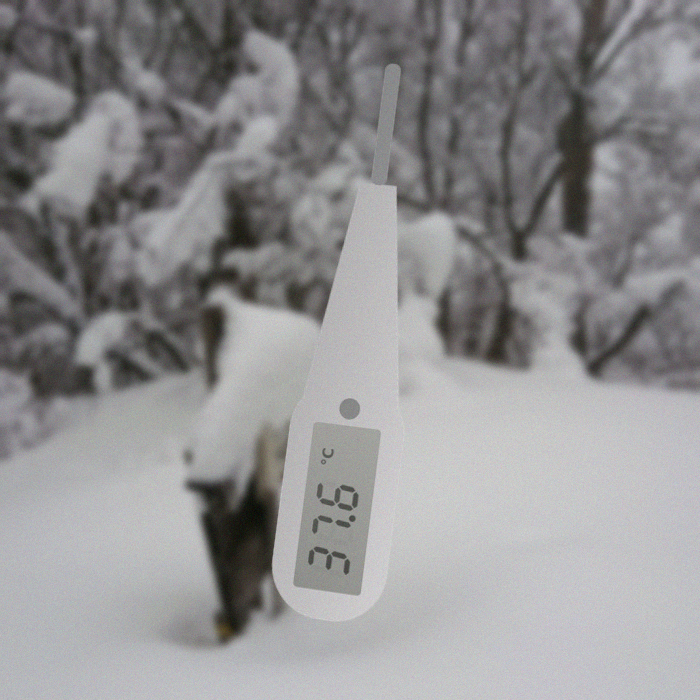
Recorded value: **37.6** °C
